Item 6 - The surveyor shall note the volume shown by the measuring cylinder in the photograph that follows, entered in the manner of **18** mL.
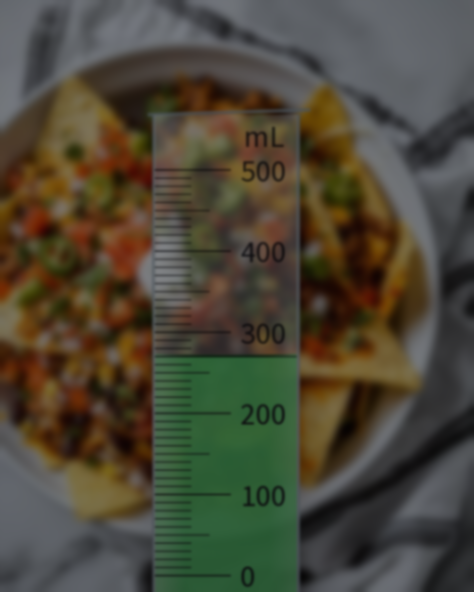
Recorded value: **270** mL
